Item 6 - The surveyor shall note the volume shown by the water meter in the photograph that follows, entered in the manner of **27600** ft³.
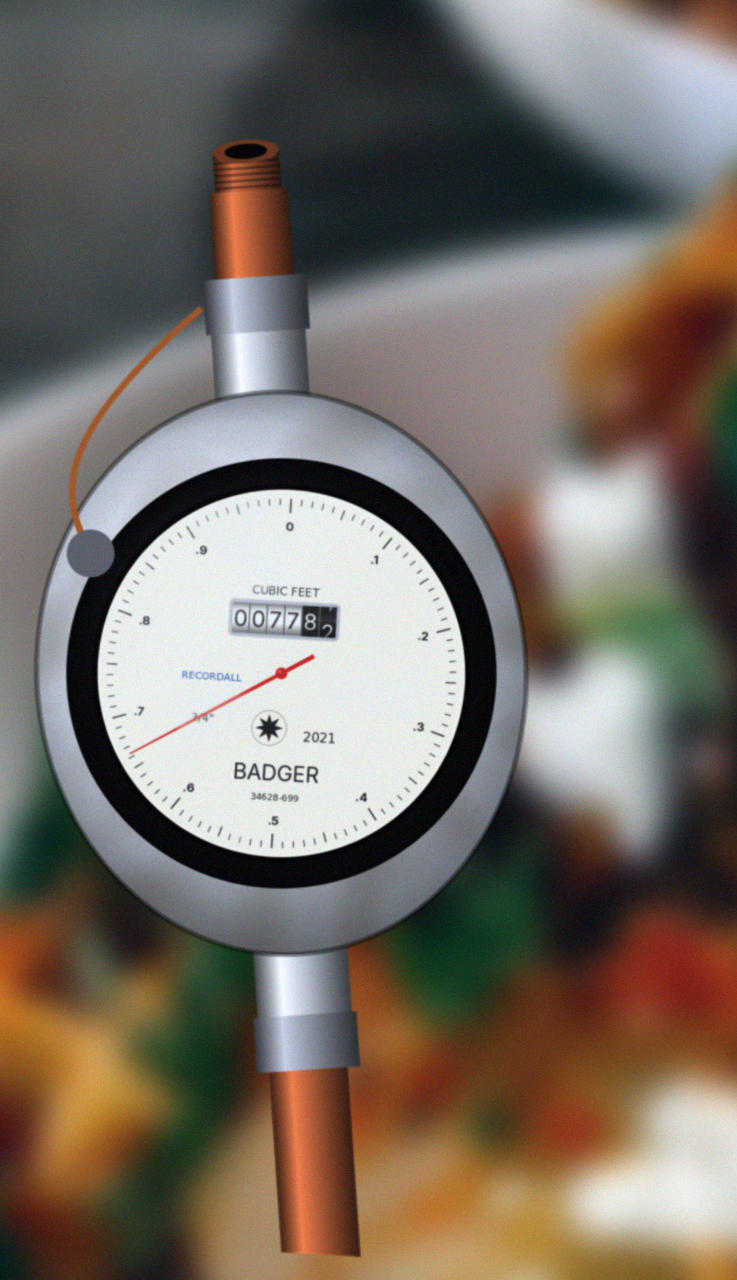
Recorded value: **7781.66** ft³
